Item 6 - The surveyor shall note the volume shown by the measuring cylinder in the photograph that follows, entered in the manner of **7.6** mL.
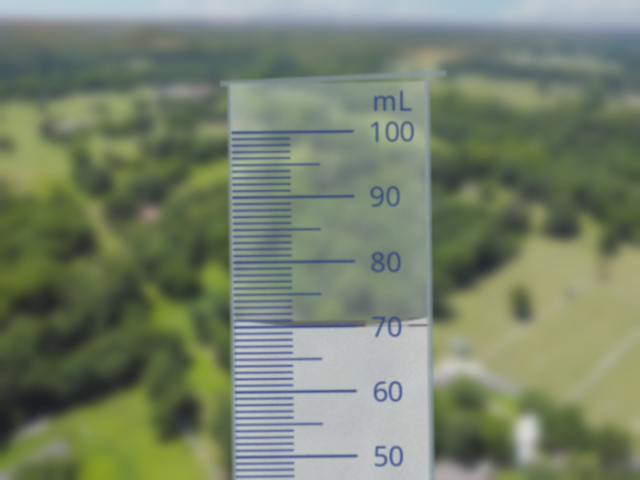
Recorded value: **70** mL
